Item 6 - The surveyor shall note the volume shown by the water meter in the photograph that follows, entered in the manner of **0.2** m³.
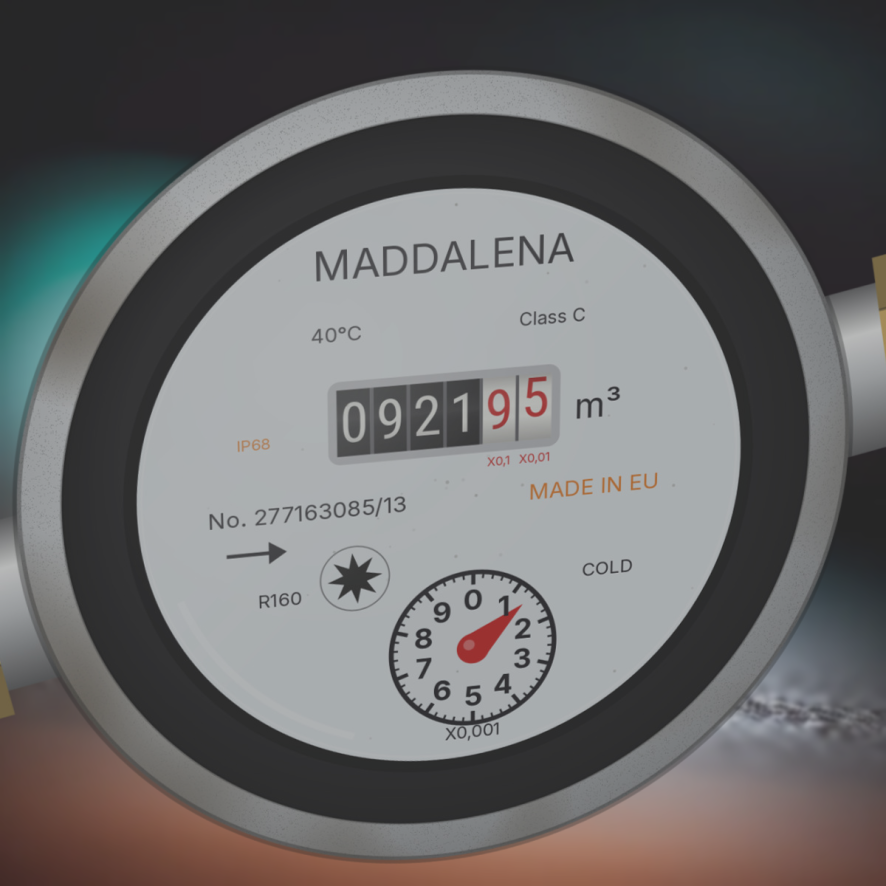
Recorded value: **921.951** m³
